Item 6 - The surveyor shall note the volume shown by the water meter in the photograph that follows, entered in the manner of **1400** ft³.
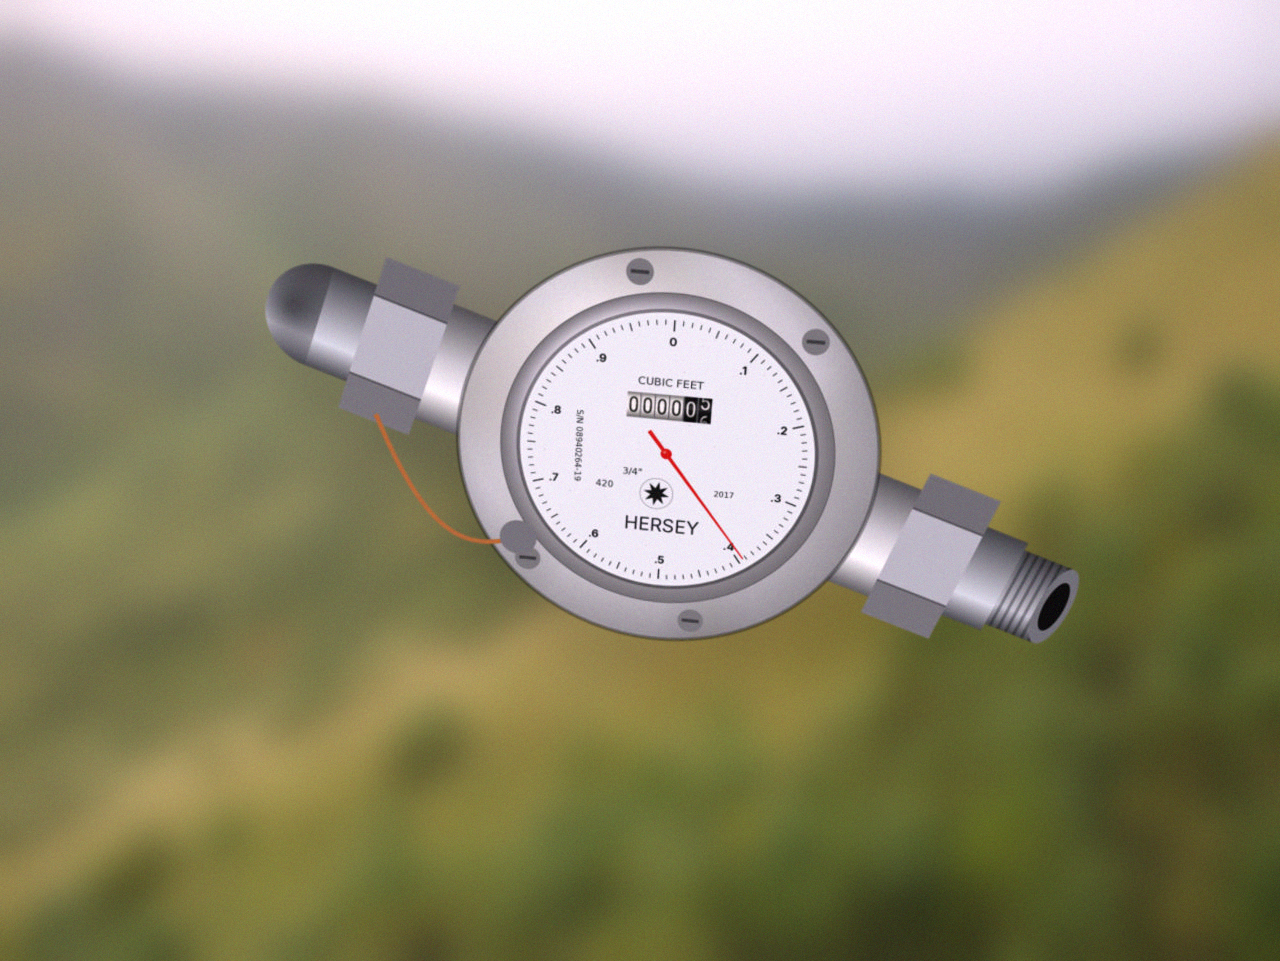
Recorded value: **5.39** ft³
